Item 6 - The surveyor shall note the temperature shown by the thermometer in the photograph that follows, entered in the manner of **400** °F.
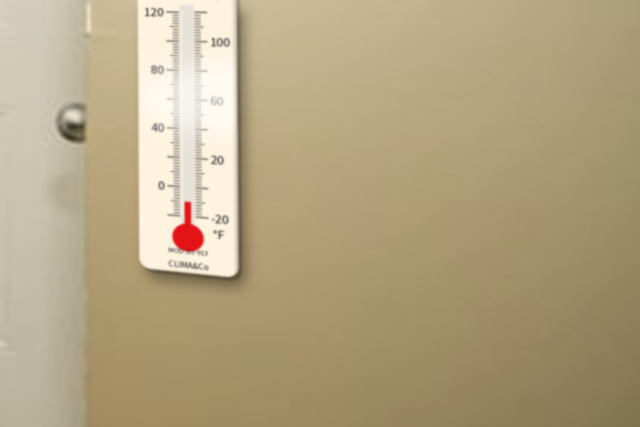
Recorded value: **-10** °F
